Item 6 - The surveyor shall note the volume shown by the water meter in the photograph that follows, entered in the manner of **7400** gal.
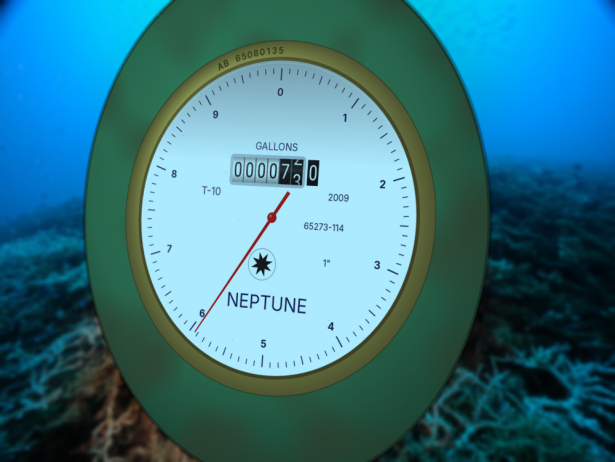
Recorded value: **725.9** gal
